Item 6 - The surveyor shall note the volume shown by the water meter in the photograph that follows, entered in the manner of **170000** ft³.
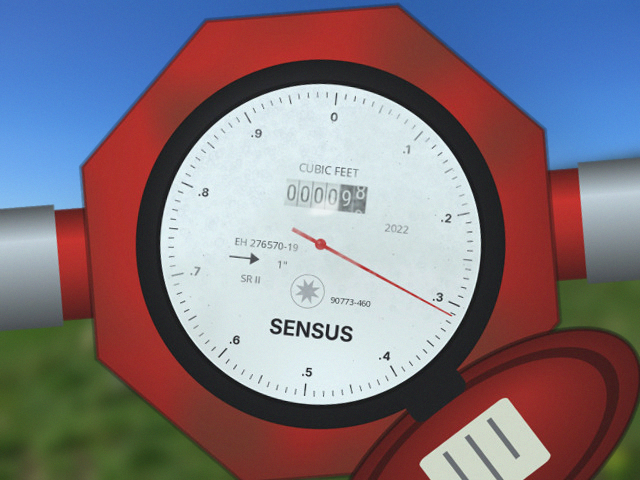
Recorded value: **98.31** ft³
